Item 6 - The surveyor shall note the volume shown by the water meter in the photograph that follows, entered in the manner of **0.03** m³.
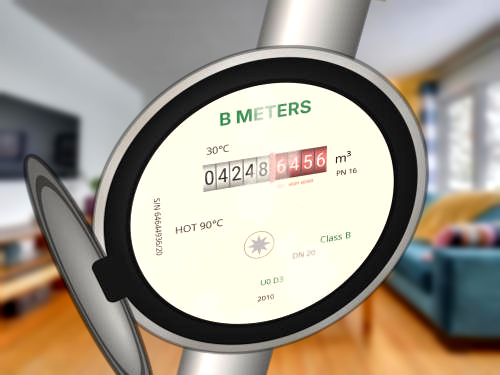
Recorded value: **4248.6456** m³
